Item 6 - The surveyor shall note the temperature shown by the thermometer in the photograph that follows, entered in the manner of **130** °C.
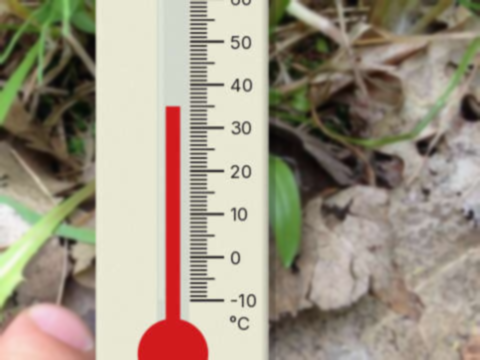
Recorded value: **35** °C
